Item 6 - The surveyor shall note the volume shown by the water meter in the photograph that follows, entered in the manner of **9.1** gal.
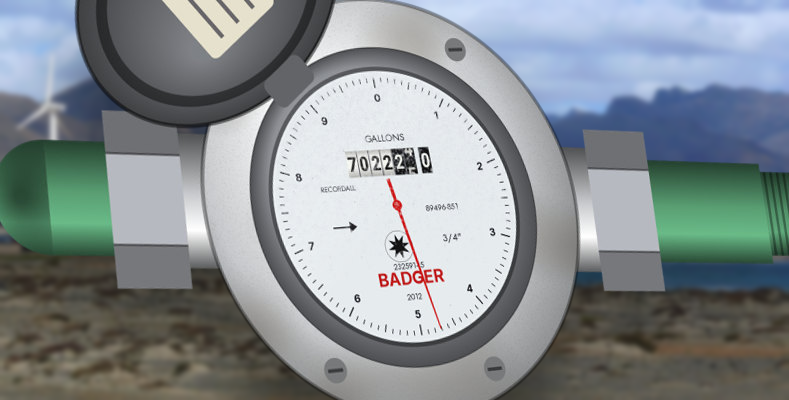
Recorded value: **7022244.7** gal
